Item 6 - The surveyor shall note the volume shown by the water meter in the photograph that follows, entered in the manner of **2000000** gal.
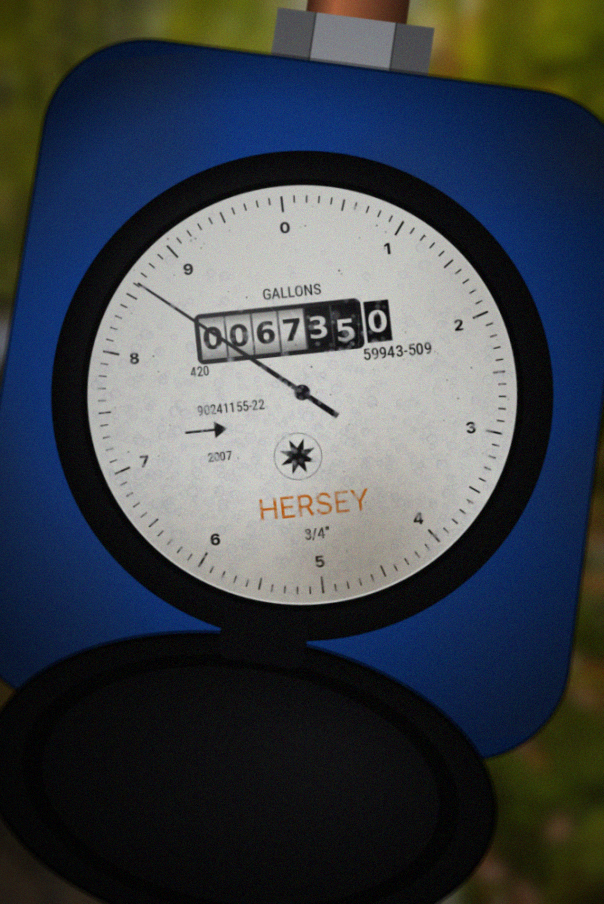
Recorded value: **67348.6** gal
